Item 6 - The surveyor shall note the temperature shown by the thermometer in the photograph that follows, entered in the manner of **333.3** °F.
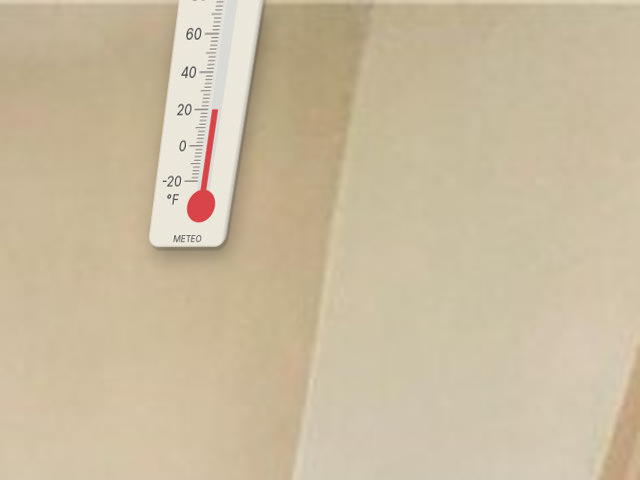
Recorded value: **20** °F
